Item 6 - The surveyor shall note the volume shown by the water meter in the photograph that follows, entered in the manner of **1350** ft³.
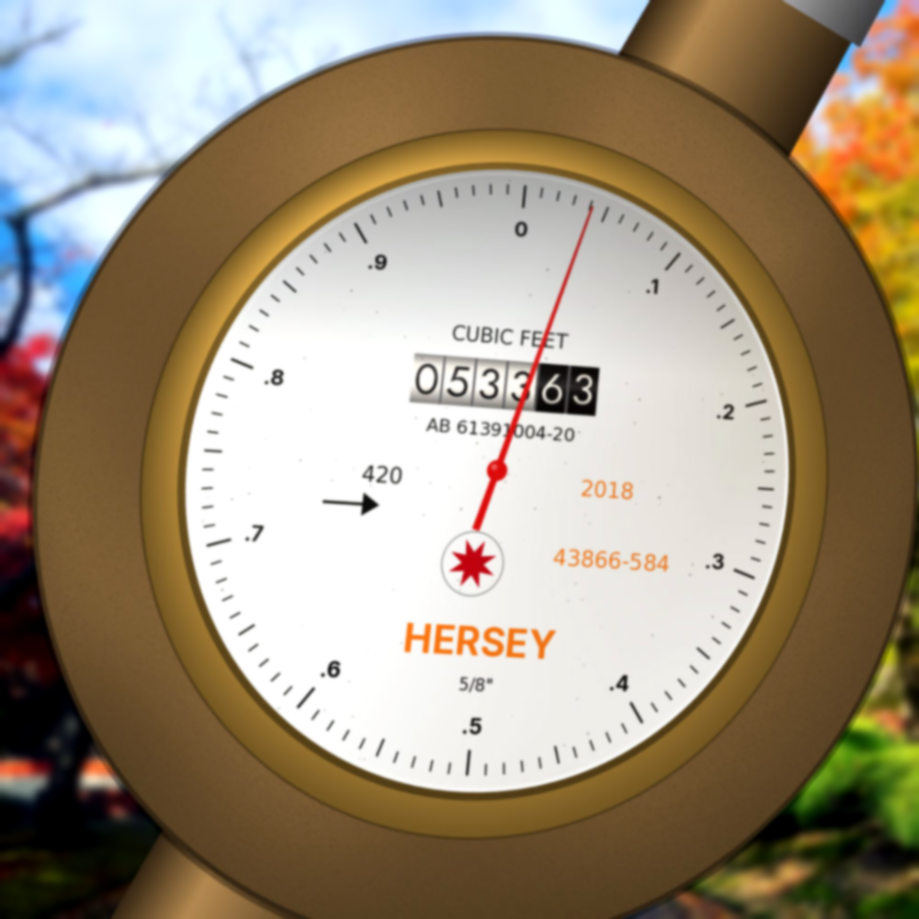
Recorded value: **53363.04** ft³
